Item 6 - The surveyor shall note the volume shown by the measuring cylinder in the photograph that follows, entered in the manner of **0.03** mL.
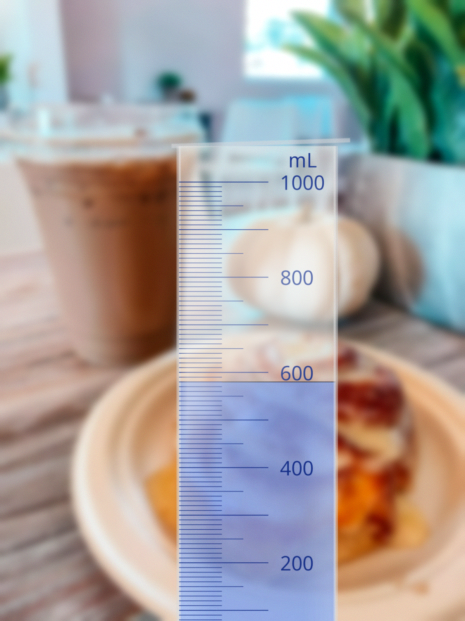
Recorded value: **580** mL
